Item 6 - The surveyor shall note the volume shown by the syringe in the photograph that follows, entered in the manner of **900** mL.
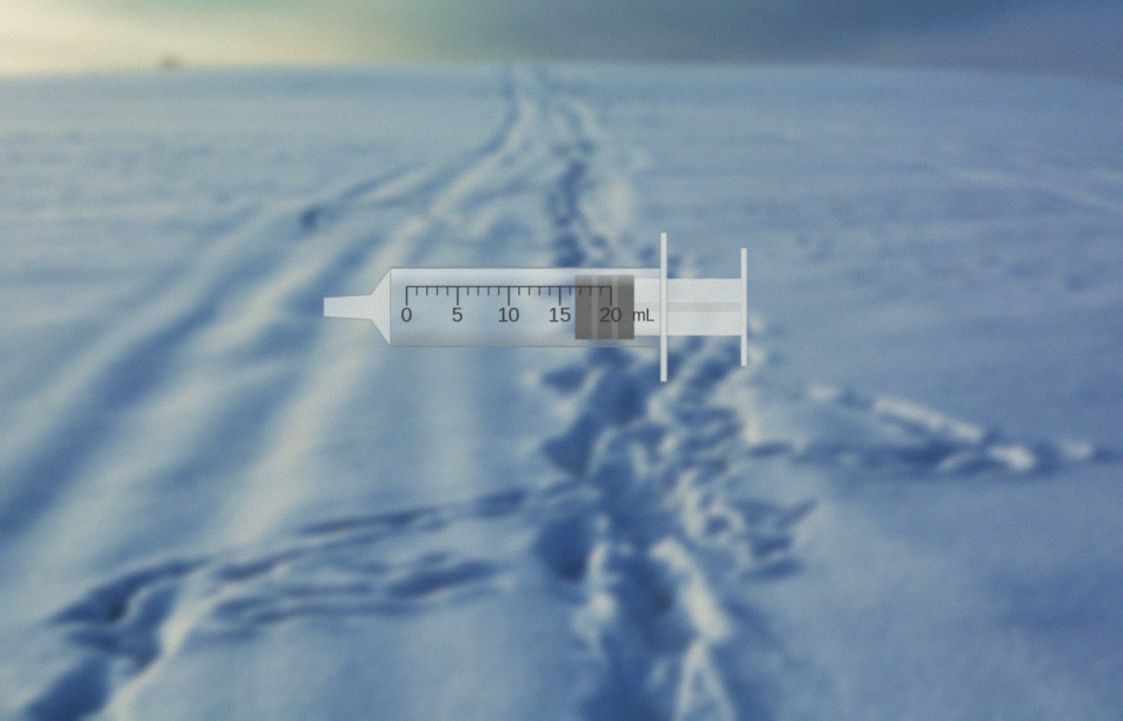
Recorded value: **16.5** mL
